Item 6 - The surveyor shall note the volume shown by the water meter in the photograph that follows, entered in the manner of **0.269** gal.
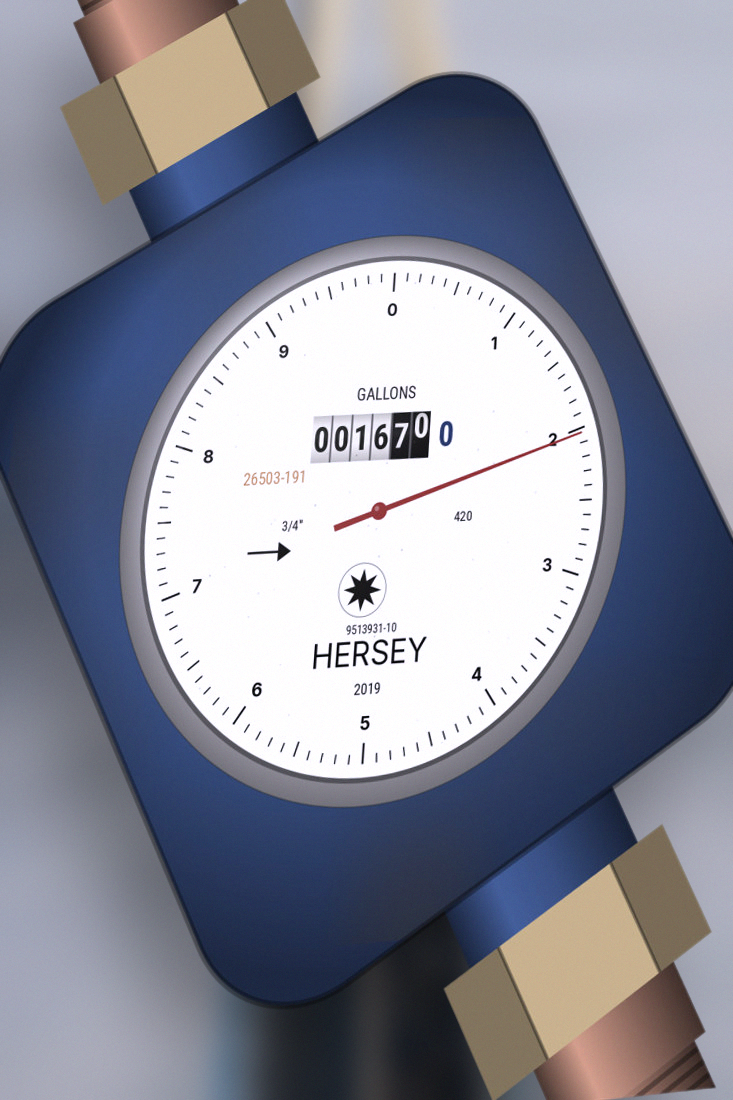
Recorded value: **16702.0** gal
